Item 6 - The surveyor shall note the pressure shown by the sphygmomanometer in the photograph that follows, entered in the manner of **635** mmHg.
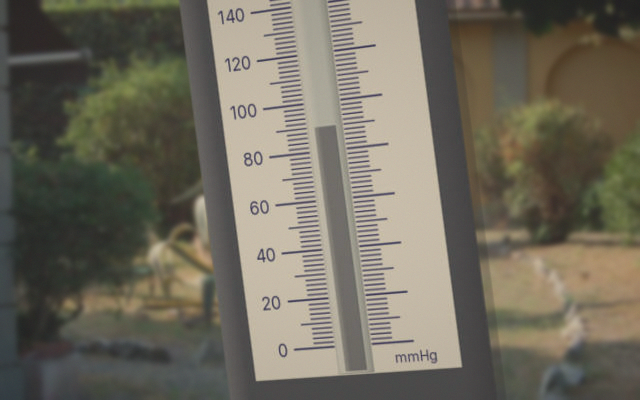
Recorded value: **90** mmHg
